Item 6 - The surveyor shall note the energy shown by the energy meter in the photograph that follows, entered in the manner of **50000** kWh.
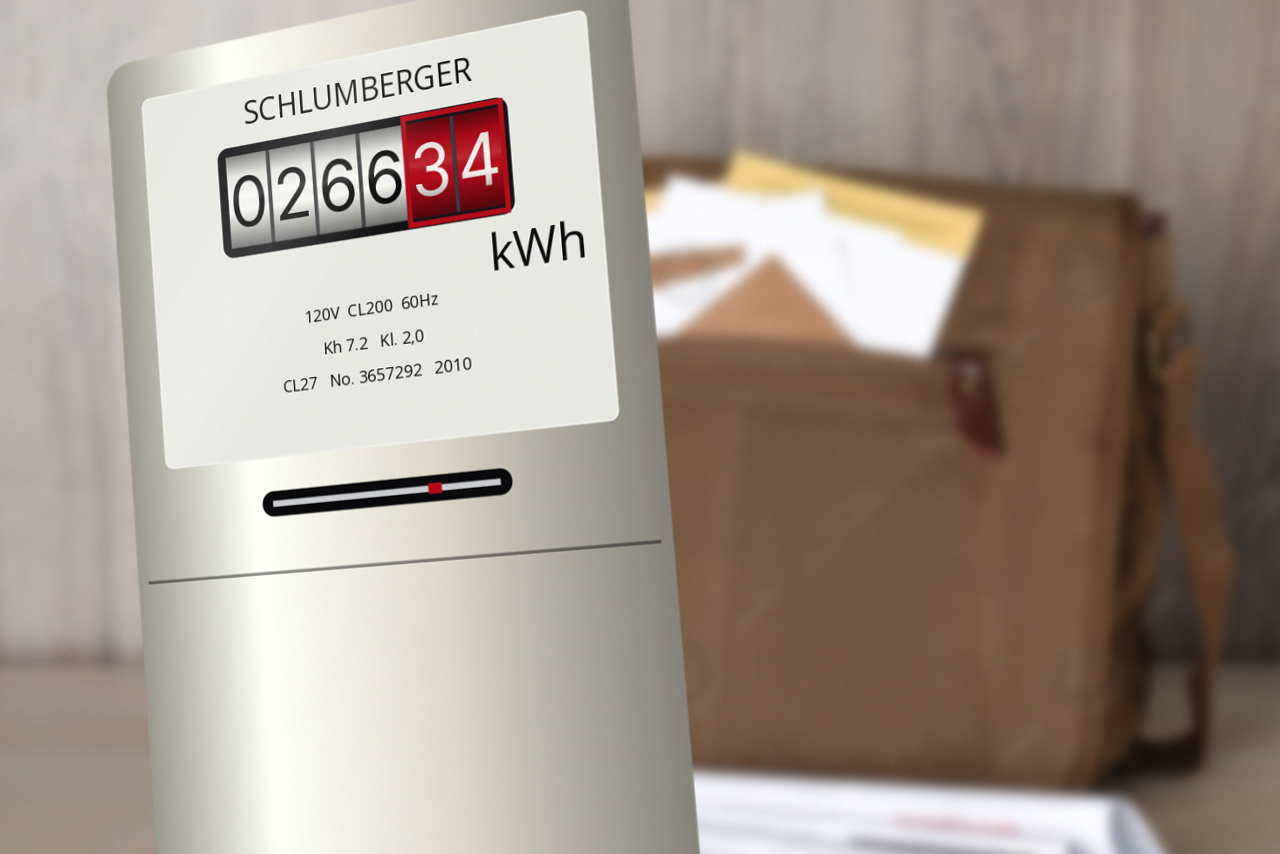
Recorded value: **266.34** kWh
